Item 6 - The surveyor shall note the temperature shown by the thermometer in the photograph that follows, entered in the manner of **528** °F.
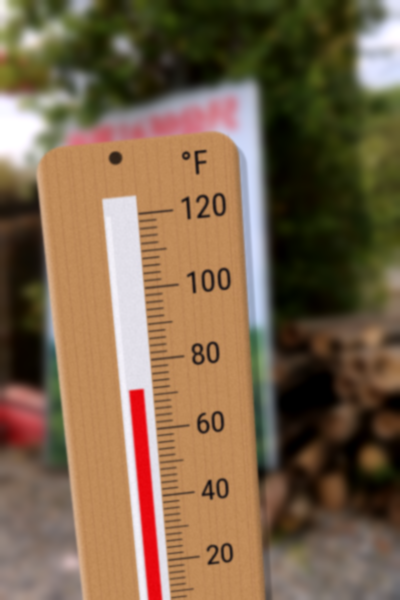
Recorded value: **72** °F
